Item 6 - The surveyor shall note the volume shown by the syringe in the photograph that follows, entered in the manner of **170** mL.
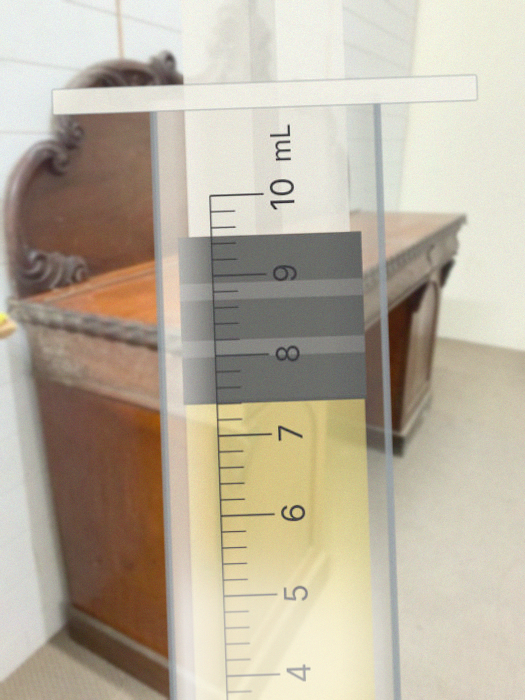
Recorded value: **7.4** mL
